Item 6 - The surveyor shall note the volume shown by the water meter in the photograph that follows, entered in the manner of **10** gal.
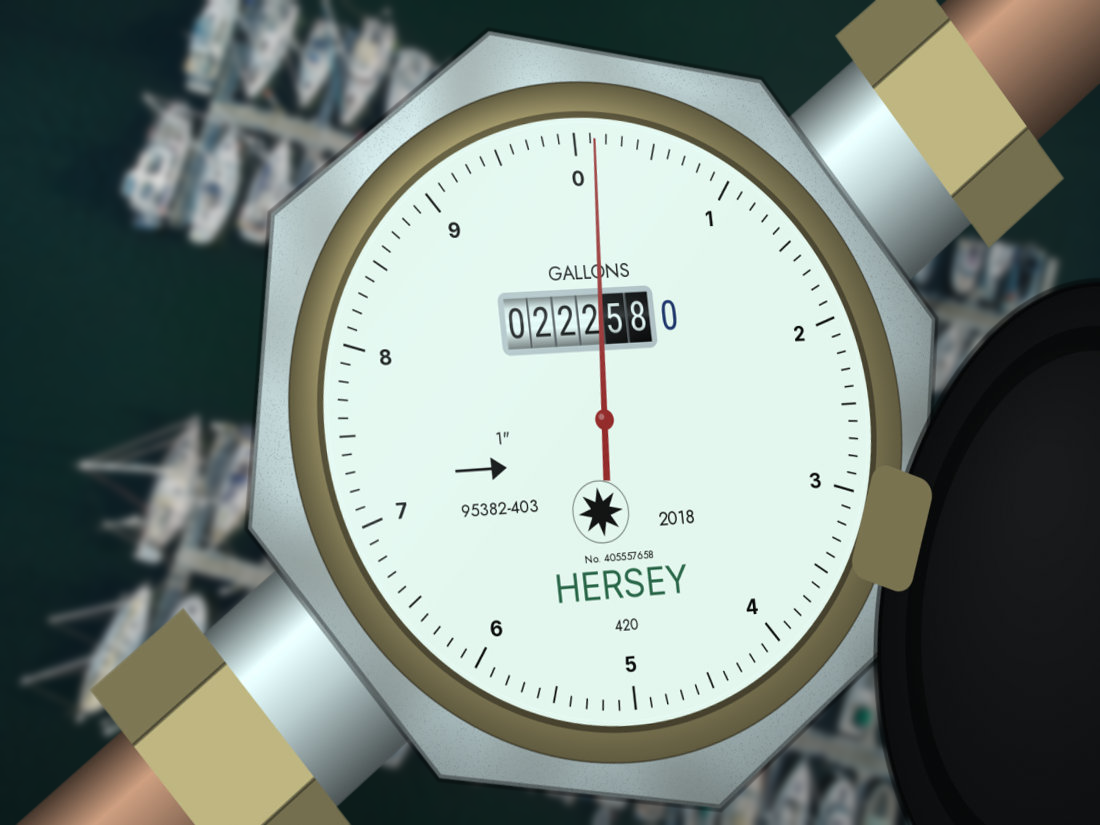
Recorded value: **222580.1** gal
